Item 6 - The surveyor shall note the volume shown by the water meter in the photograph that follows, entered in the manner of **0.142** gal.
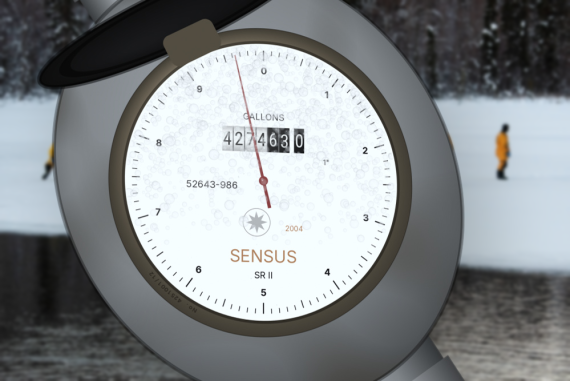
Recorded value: **4274629.6** gal
